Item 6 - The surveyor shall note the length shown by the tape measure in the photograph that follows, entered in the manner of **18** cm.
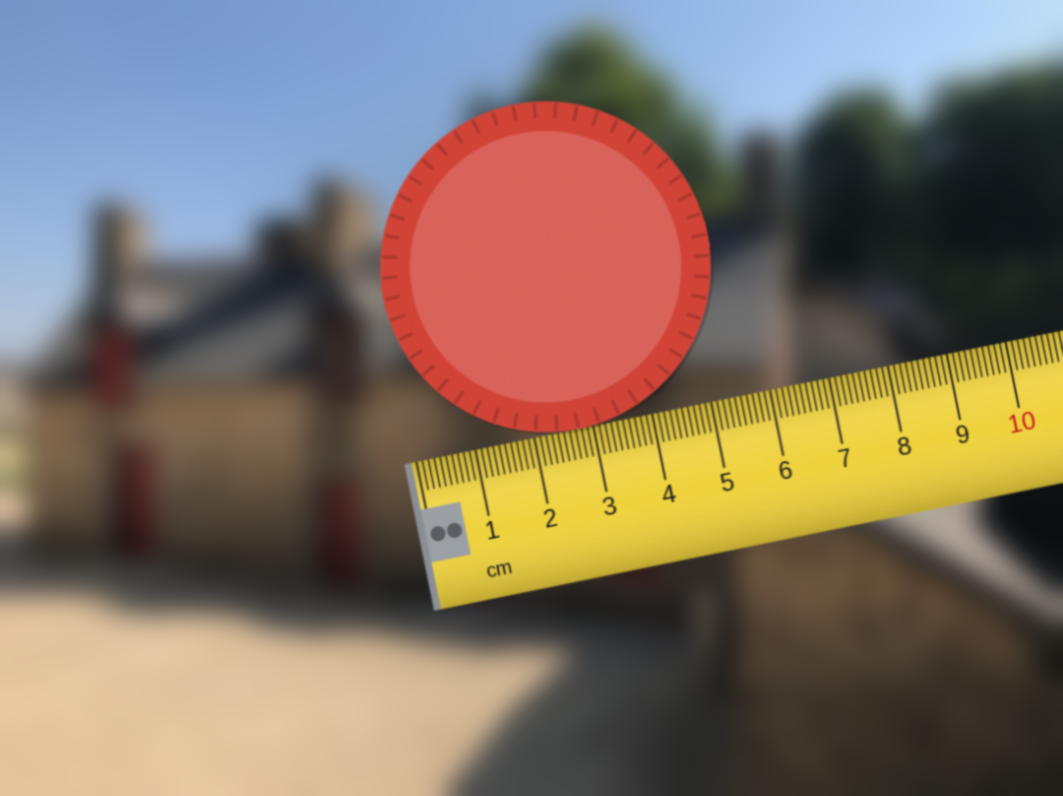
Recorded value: **5.5** cm
